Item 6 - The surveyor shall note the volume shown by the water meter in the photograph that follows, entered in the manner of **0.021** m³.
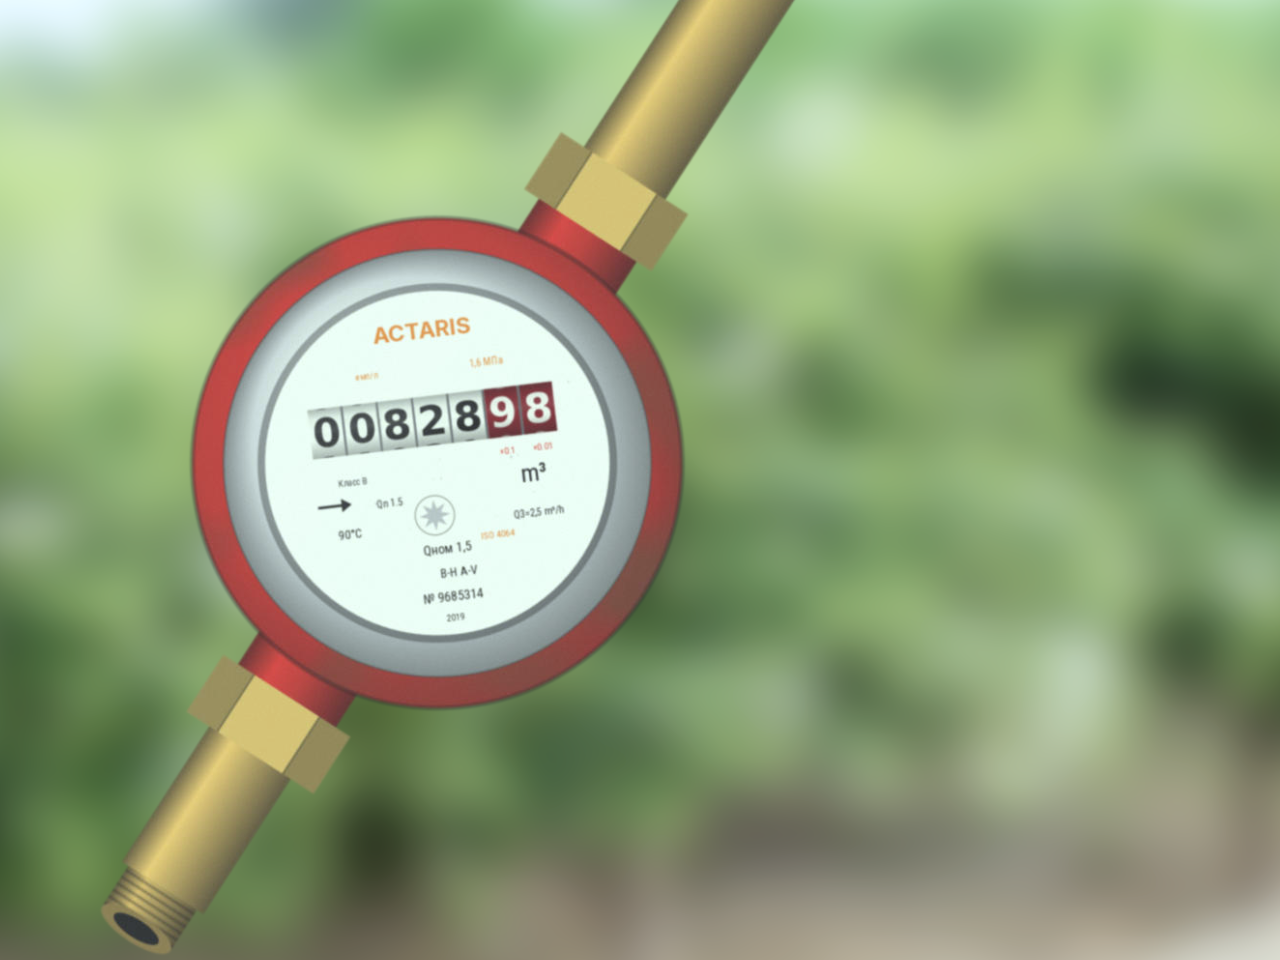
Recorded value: **828.98** m³
